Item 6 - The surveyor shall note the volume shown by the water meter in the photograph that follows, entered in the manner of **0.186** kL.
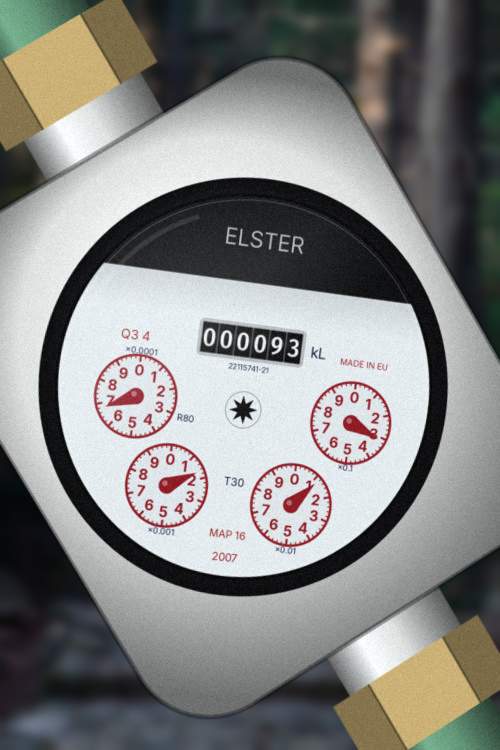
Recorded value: **93.3116** kL
